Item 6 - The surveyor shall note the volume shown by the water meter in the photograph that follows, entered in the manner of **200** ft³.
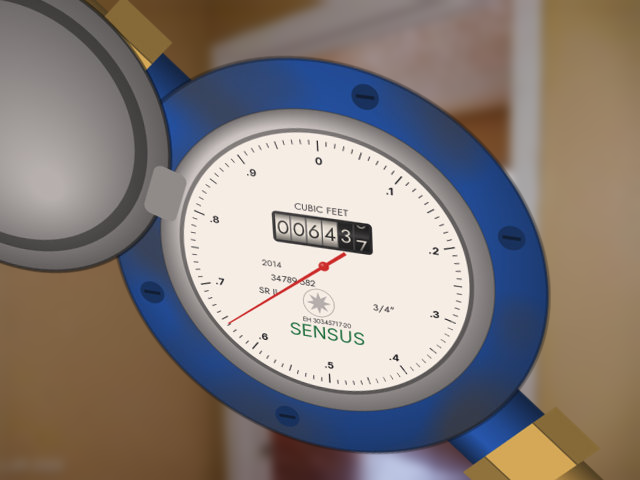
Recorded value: **6436.64** ft³
